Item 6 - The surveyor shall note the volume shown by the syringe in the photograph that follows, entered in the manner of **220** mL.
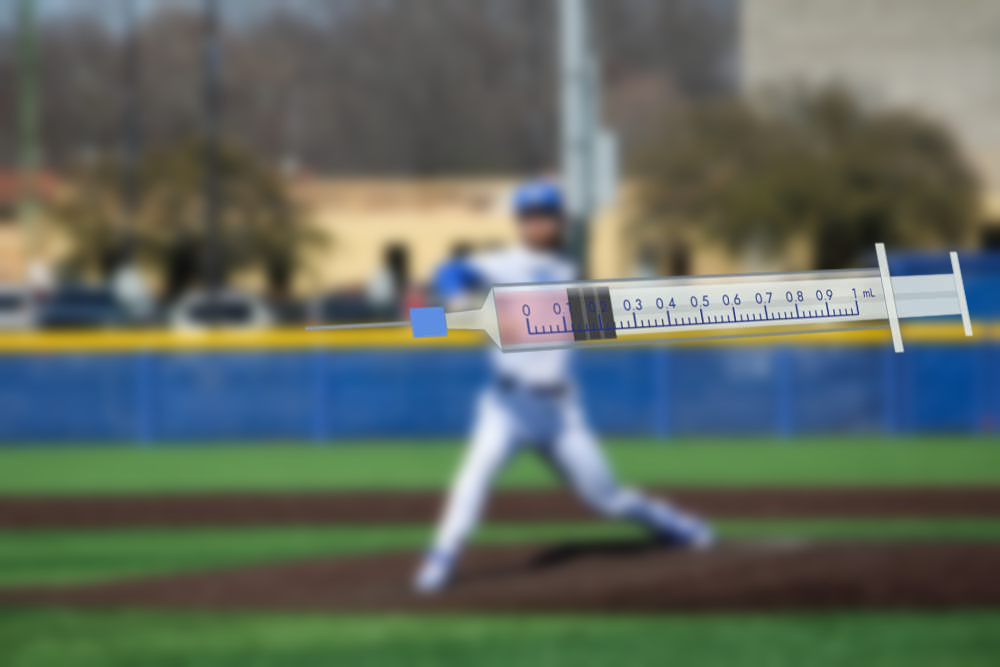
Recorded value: **0.12** mL
